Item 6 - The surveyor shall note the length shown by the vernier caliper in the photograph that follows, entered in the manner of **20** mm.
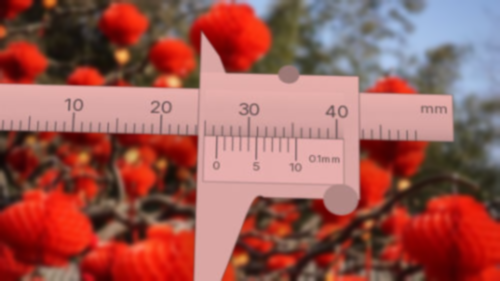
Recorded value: **26.4** mm
